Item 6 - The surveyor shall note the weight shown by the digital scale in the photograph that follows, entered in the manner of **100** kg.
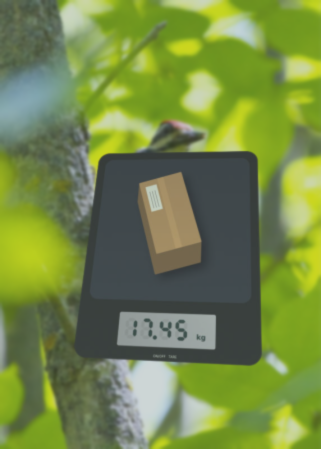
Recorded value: **17.45** kg
